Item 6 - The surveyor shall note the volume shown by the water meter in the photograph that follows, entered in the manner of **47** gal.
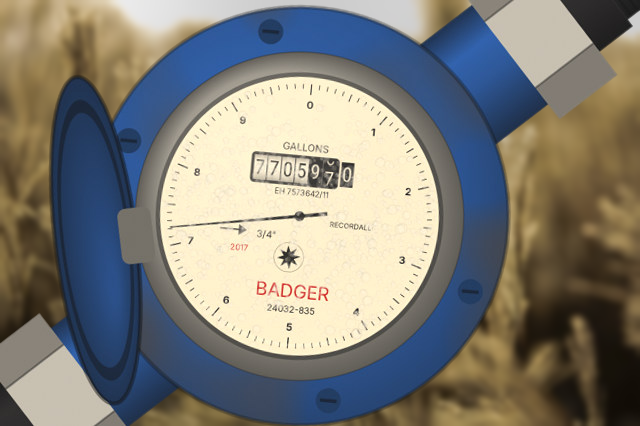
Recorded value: **7705967.2** gal
